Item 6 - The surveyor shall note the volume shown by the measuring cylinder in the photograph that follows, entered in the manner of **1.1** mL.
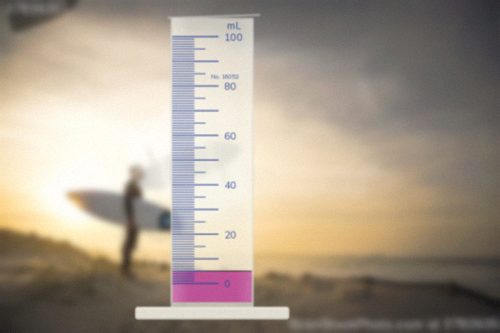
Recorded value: **5** mL
